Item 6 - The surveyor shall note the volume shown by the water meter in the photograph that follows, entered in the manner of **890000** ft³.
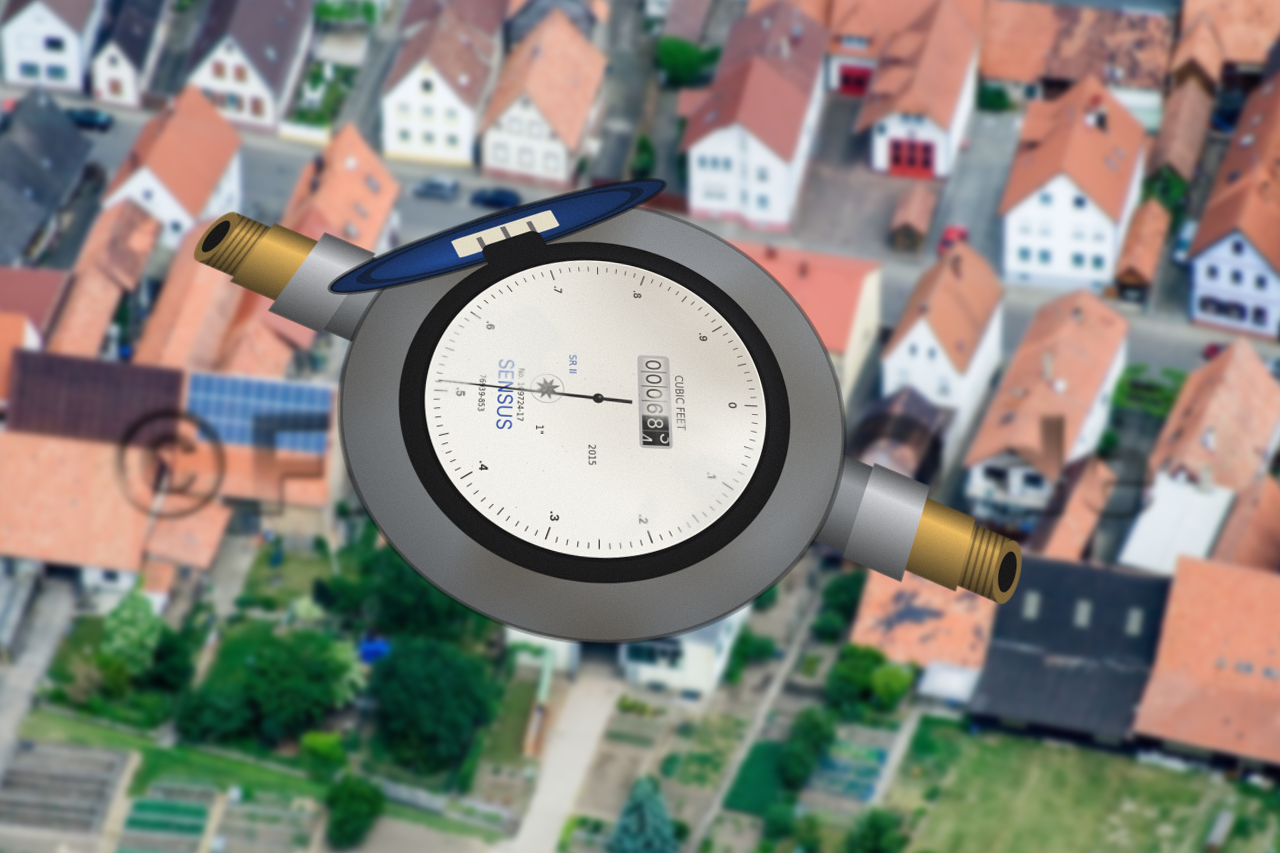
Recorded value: **683.51** ft³
